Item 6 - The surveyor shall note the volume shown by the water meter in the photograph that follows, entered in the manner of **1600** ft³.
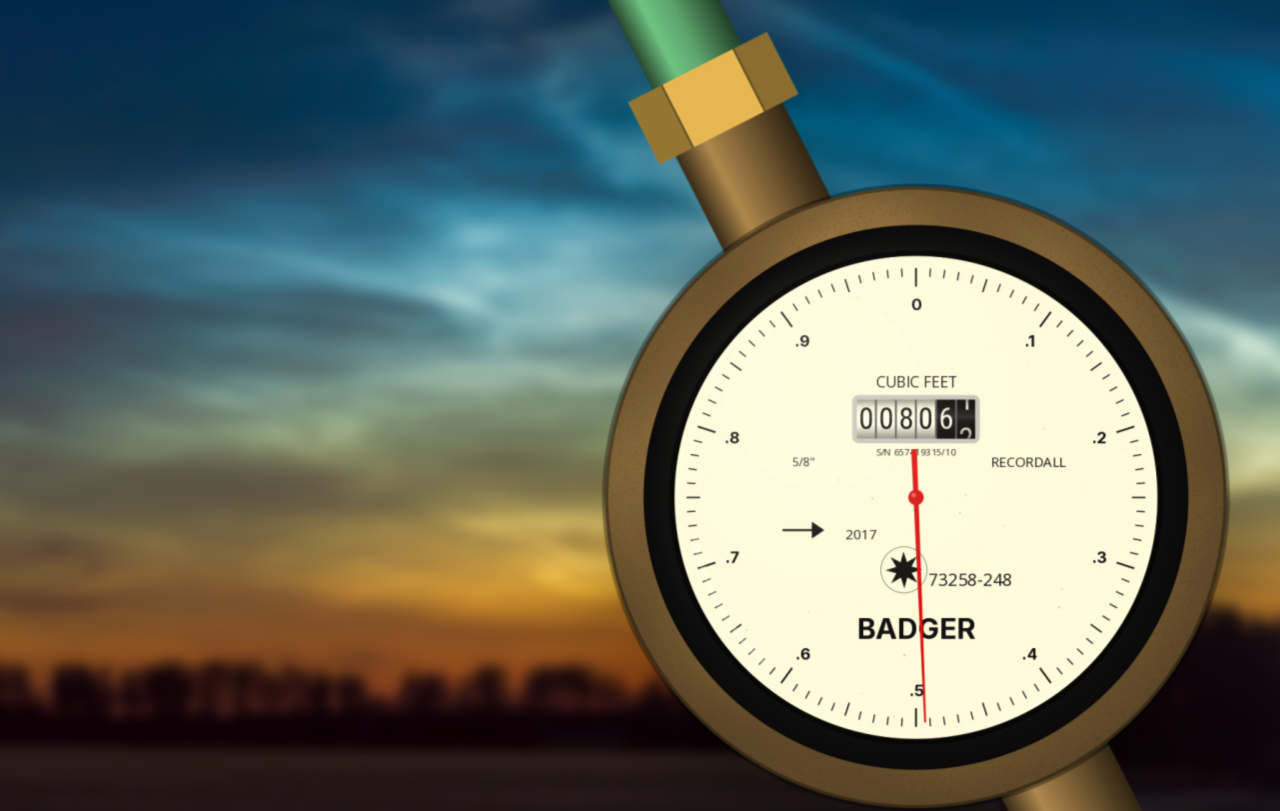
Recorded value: **8061.49** ft³
